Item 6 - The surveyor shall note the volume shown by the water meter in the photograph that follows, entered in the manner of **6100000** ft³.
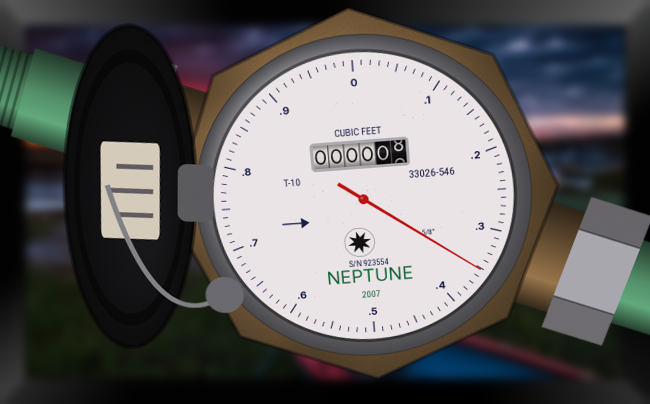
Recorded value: **8.35** ft³
